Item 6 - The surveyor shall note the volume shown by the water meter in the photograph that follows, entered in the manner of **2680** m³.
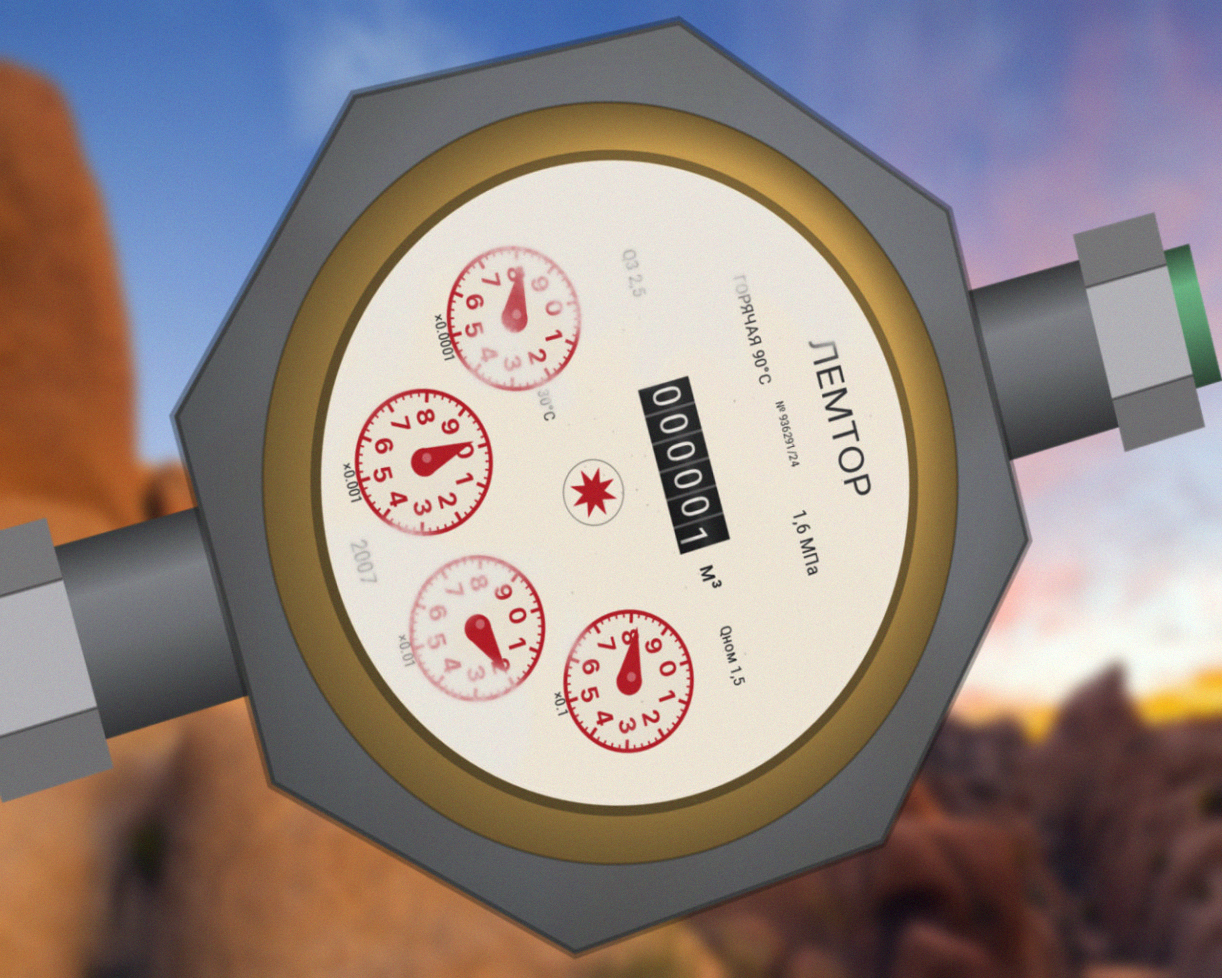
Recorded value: **0.8198** m³
